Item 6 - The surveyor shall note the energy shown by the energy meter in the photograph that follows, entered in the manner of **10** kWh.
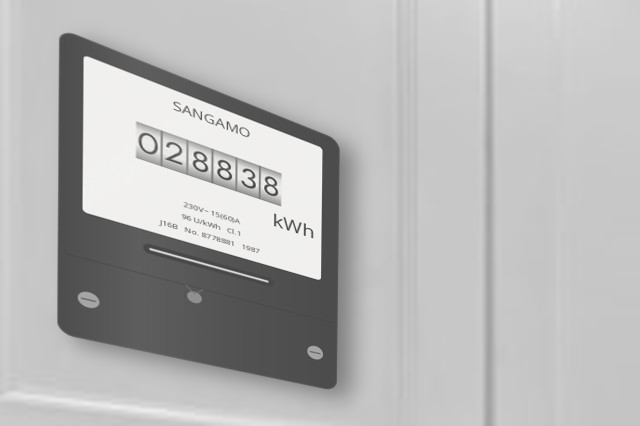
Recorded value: **28838** kWh
